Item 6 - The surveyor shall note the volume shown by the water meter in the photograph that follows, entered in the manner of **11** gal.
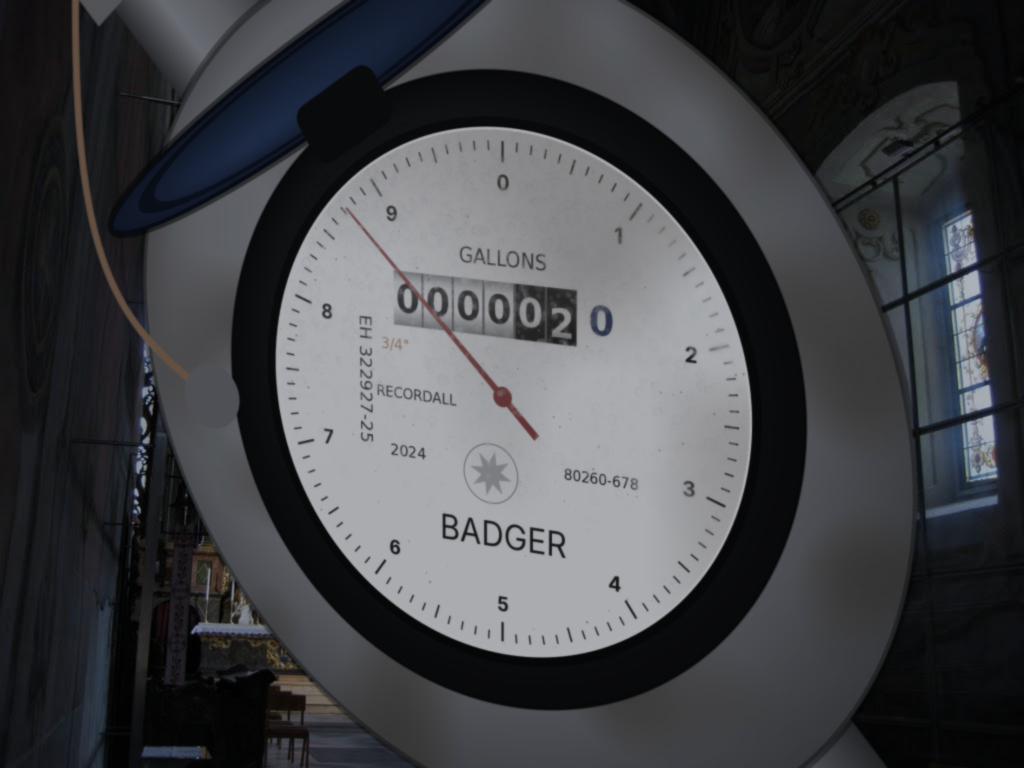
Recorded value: **18.7** gal
